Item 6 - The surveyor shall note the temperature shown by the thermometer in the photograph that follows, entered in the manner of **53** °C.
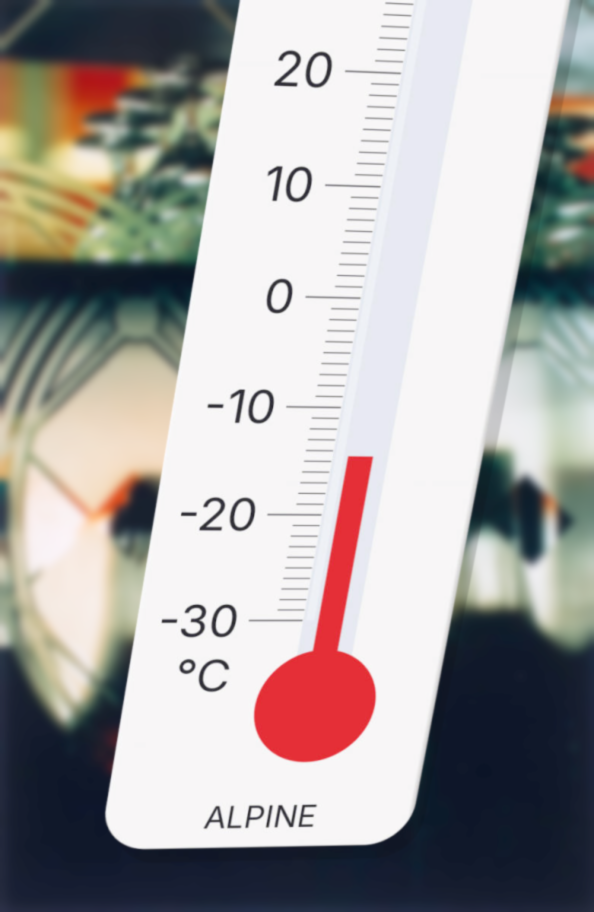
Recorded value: **-14.5** °C
